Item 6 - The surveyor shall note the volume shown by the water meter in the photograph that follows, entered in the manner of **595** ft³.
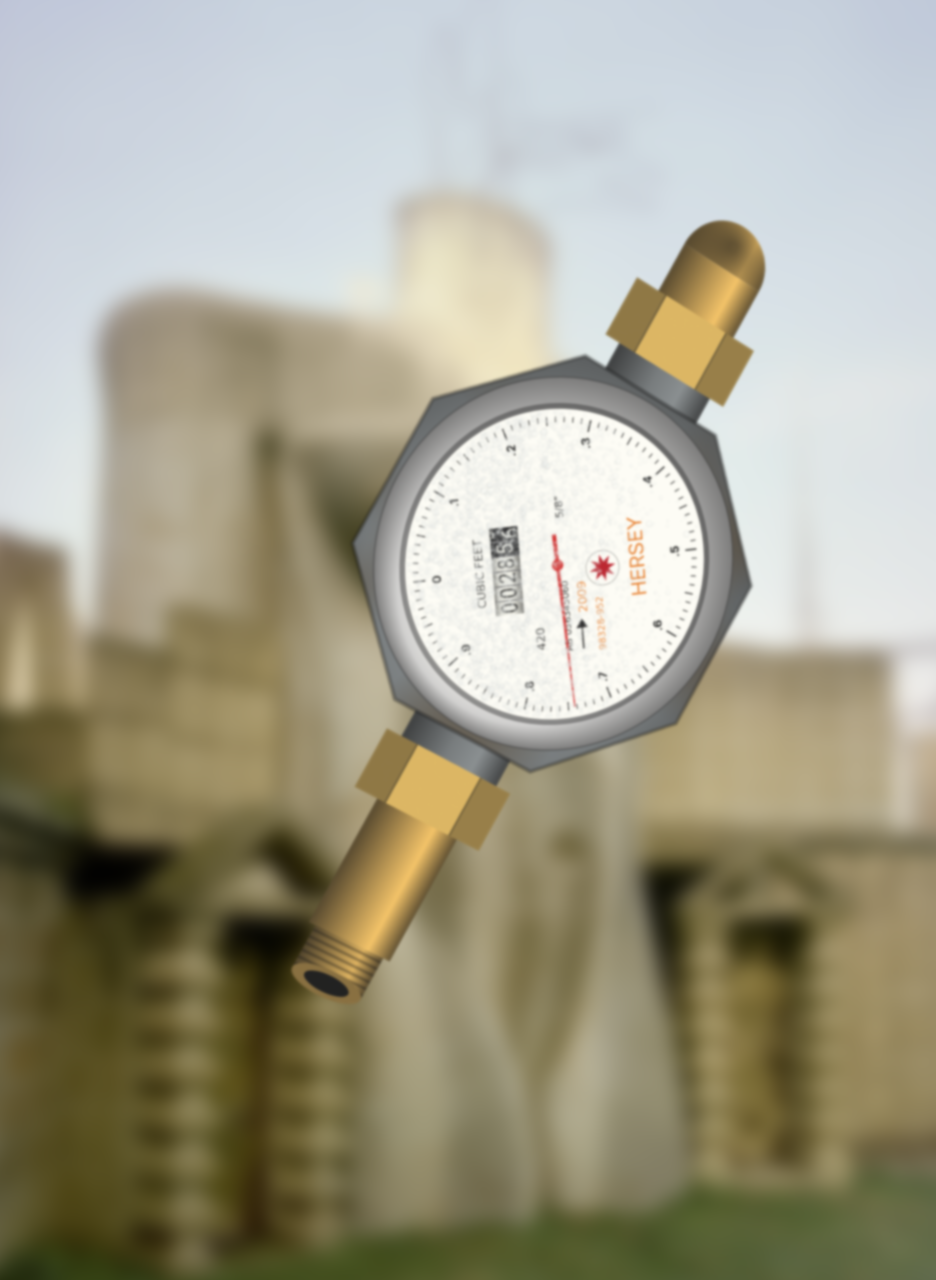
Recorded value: **2855.74** ft³
